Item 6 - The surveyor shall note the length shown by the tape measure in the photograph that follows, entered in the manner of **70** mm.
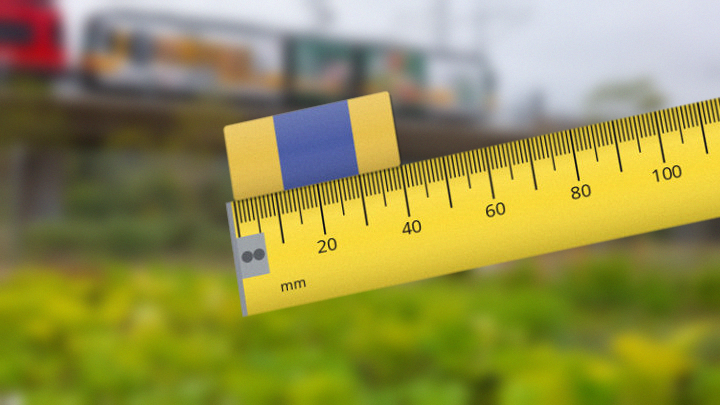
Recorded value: **40** mm
